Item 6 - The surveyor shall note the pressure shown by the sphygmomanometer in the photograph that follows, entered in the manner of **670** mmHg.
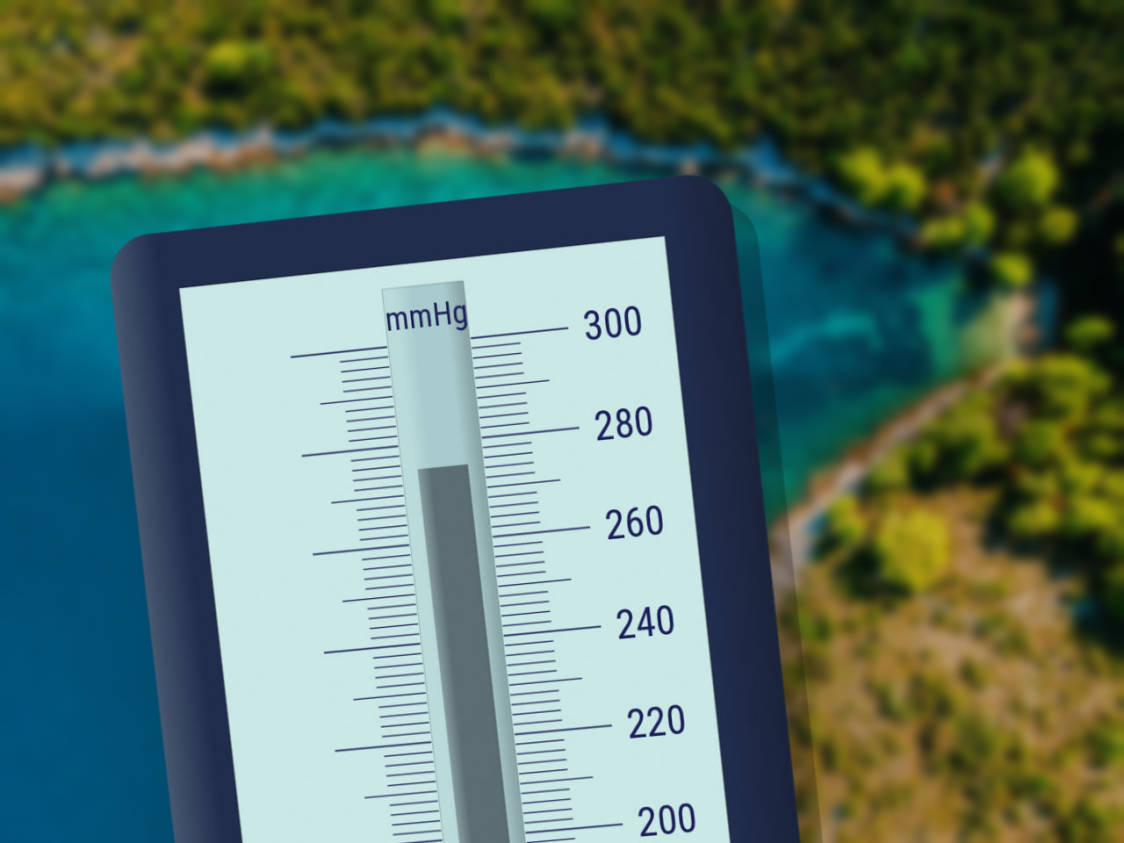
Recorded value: **275** mmHg
